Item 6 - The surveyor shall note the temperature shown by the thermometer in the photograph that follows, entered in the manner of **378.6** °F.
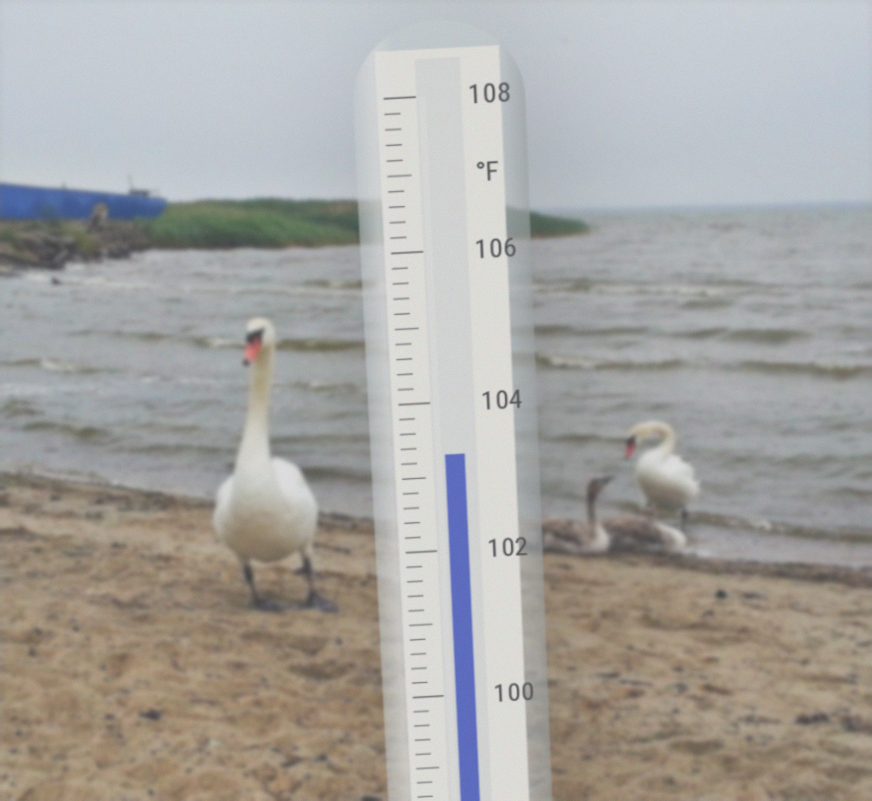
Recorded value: **103.3** °F
